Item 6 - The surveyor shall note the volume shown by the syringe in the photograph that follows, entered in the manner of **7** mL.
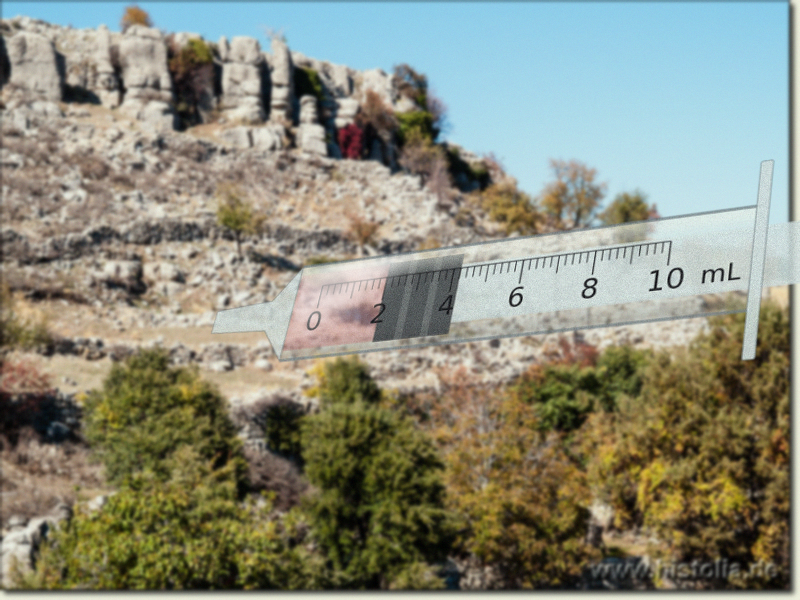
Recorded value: **2** mL
